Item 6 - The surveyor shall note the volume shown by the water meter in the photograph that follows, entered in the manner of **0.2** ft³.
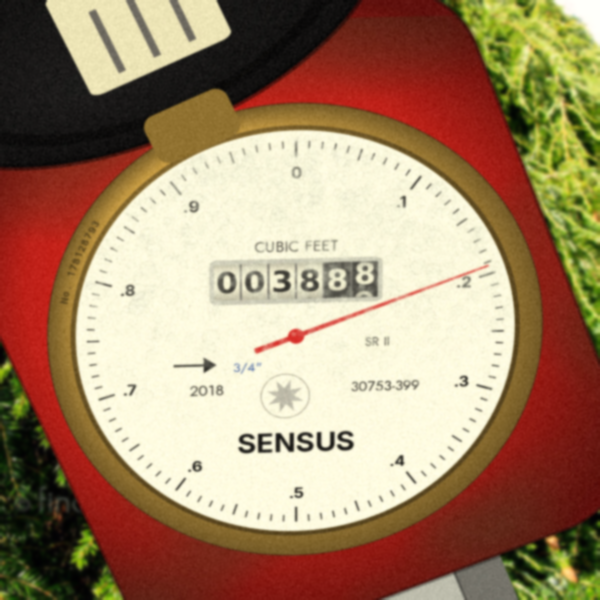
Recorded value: **3888.19** ft³
